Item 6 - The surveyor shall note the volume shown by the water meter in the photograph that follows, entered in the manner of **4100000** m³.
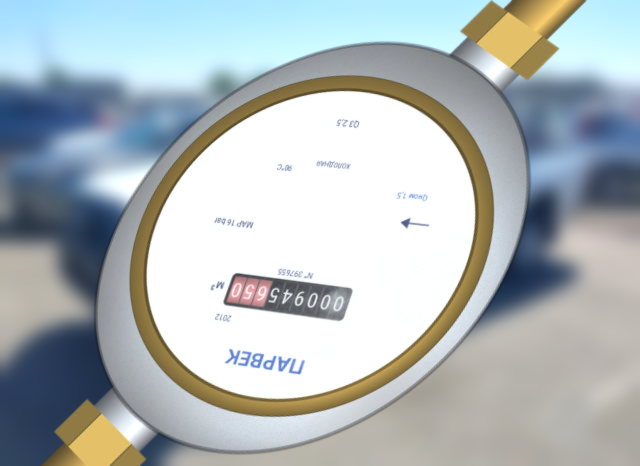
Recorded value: **945.650** m³
